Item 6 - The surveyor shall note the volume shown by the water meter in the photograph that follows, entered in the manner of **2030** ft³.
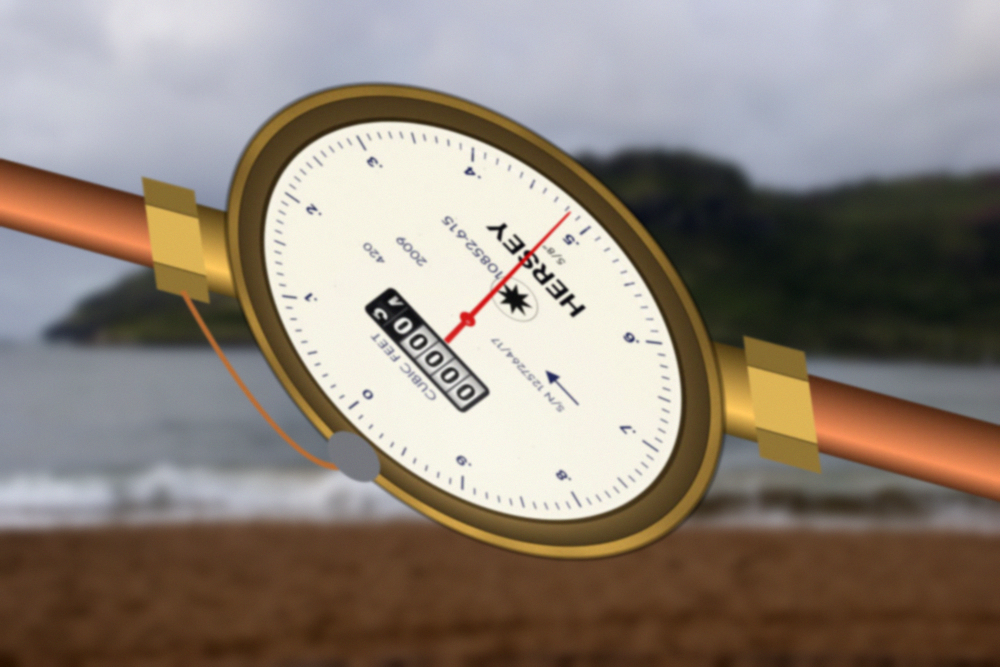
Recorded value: **3.48** ft³
